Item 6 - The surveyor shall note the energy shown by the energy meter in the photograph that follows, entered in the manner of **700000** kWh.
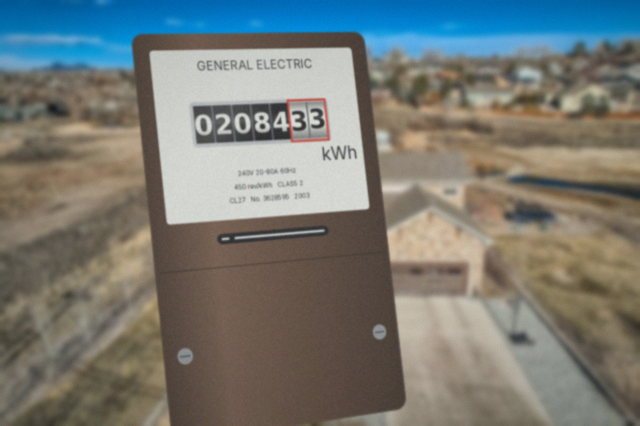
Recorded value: **2084.33** kWh
